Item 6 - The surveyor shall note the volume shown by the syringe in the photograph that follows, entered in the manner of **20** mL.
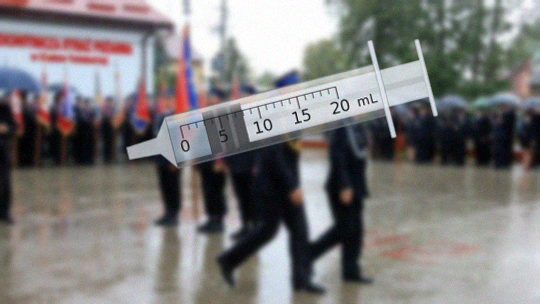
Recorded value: **3** mL
